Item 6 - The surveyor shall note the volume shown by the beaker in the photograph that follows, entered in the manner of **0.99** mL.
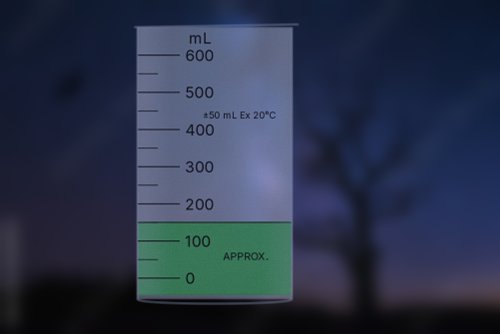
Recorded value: **150** mL
